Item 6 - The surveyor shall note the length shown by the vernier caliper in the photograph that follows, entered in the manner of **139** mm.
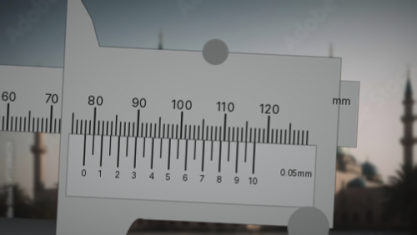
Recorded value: **78.0** mm
